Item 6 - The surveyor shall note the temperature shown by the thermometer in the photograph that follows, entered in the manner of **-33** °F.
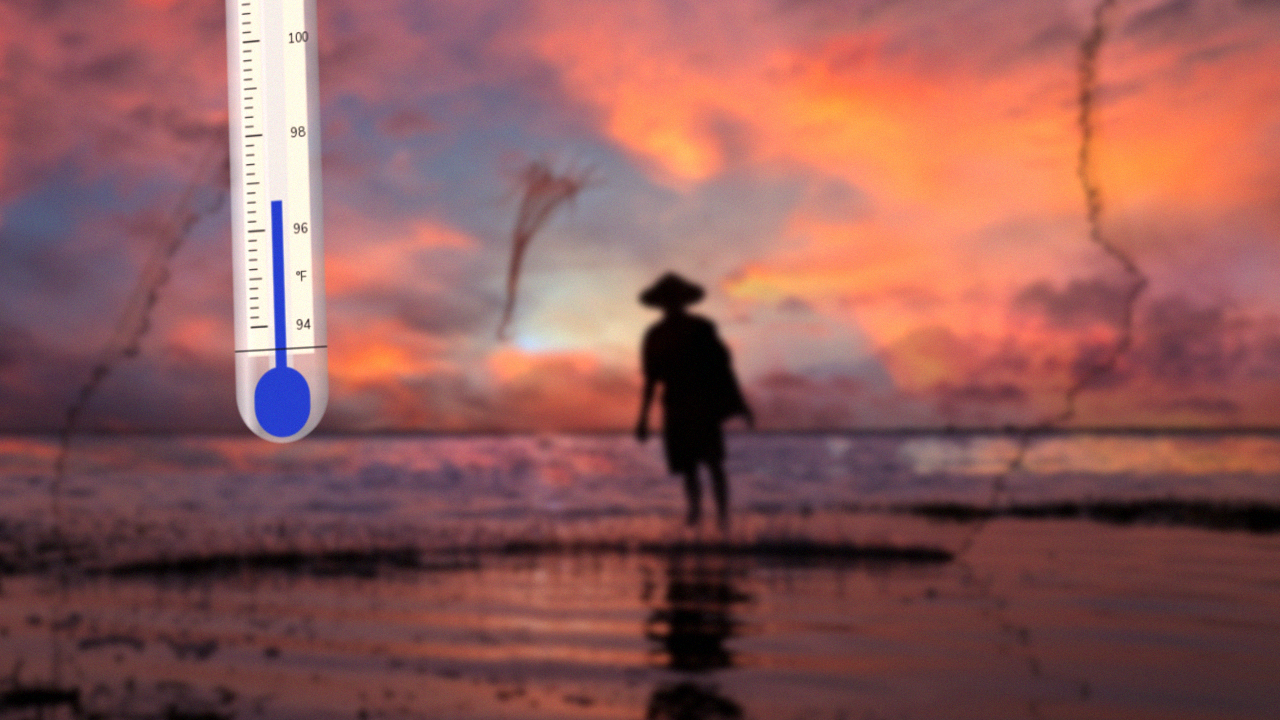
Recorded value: **96.6** °F
